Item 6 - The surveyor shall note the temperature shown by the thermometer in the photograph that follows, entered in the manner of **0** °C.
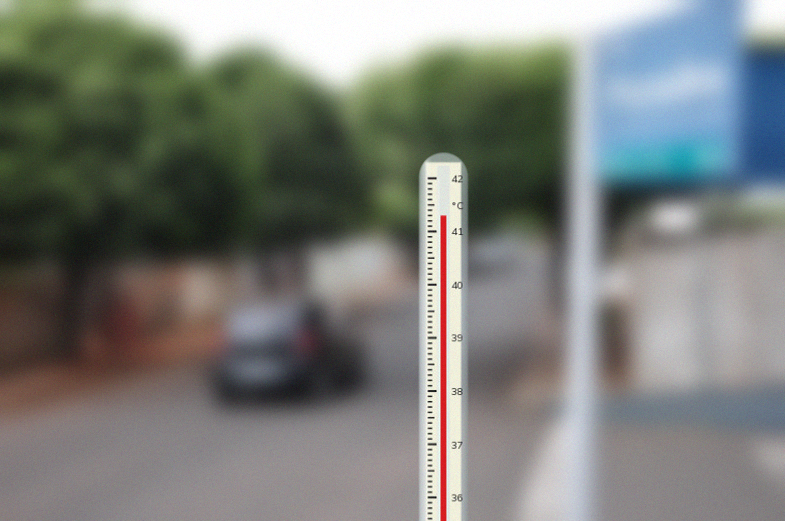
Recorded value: **41.3** °C
